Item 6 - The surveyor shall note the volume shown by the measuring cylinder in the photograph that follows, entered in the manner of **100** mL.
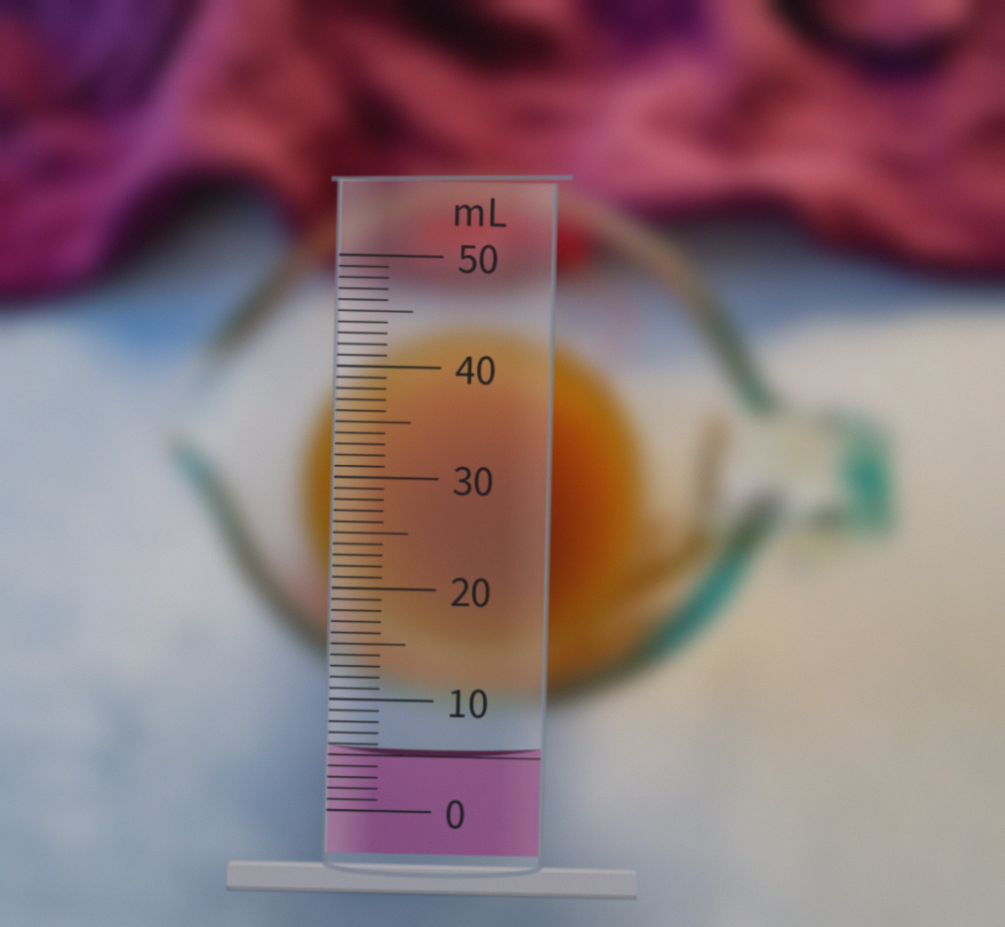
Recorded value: **5** mL
